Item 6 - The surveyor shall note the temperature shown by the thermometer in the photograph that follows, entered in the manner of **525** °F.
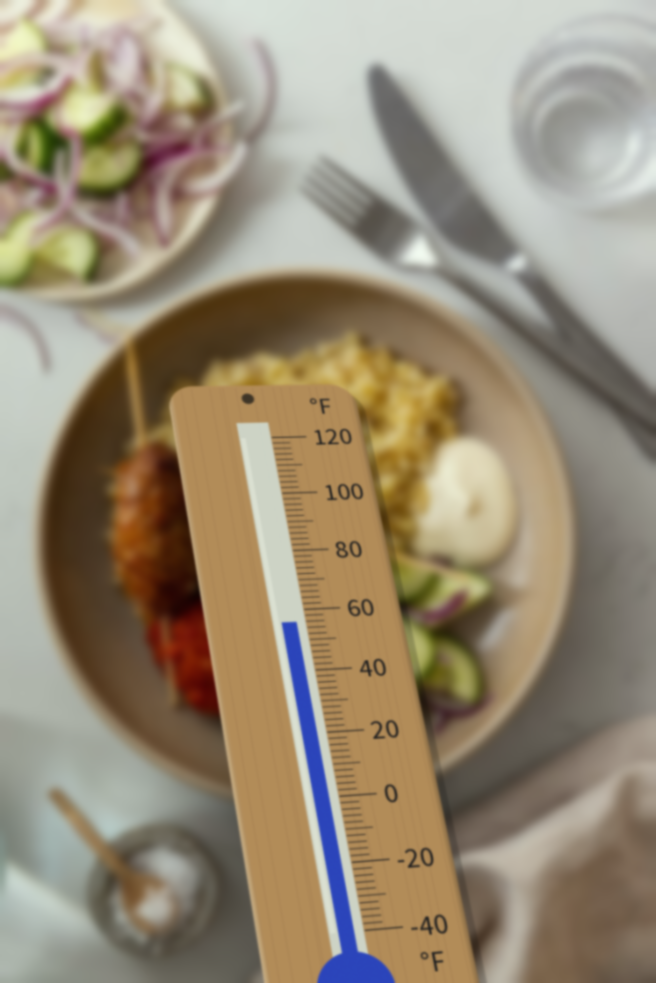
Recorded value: **56** °F
